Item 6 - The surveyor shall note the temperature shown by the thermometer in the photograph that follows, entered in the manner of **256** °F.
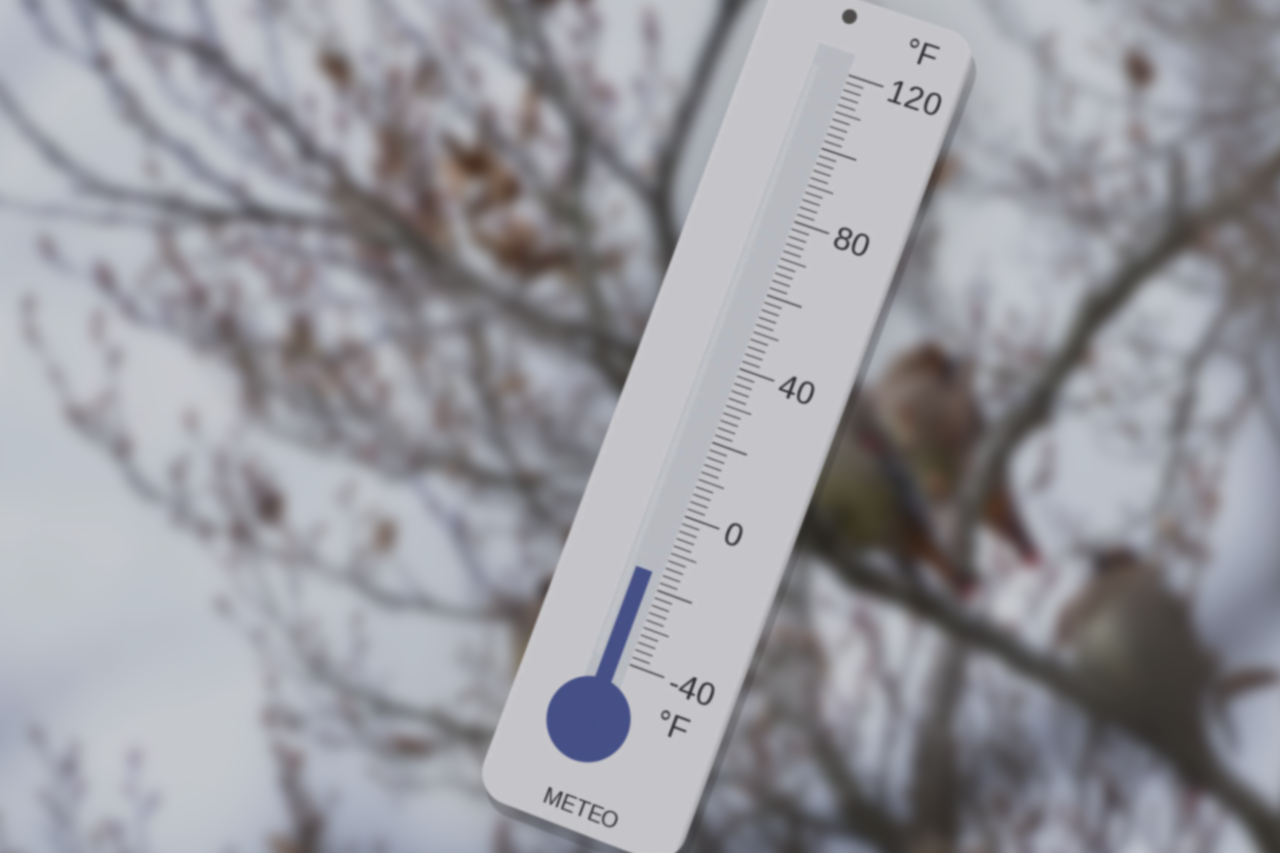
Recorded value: **-16** °F
